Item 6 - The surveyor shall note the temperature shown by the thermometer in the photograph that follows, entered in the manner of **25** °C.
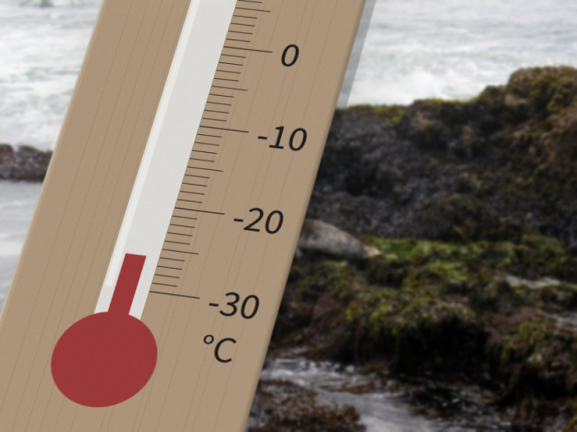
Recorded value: **-26** °C
